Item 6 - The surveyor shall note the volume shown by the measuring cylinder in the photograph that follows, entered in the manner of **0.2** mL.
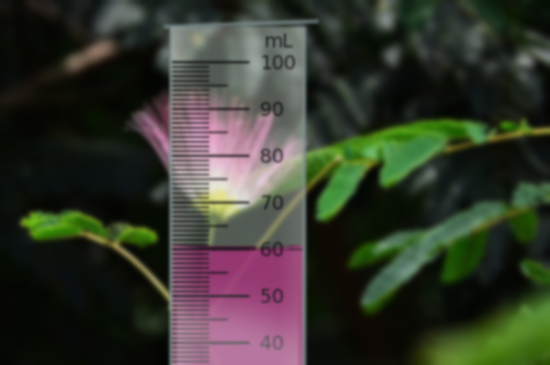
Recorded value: **60** mL
